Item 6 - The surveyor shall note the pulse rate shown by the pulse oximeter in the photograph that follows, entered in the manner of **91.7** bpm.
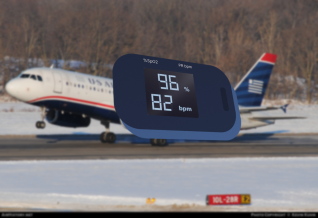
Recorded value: **82** bpm
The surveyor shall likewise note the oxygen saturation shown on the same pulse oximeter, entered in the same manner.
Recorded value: **96** %
